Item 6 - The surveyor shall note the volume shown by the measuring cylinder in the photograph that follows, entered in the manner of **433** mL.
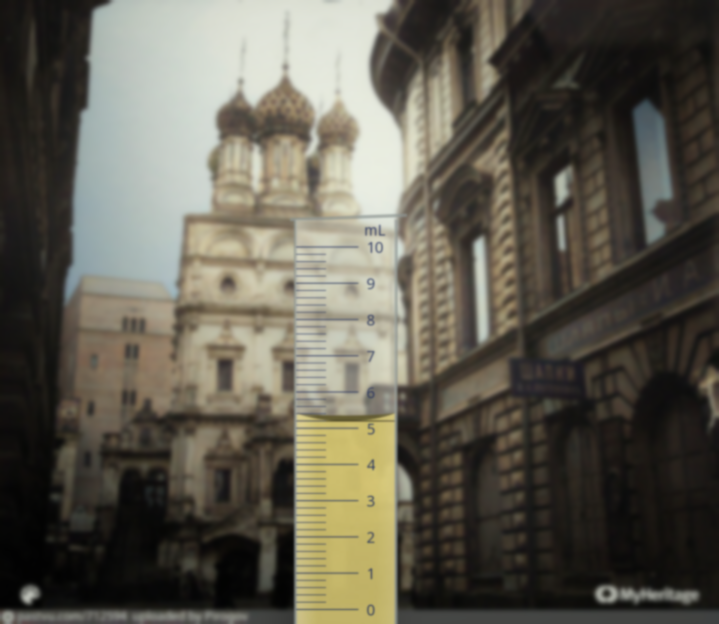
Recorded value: **5.2** mL
